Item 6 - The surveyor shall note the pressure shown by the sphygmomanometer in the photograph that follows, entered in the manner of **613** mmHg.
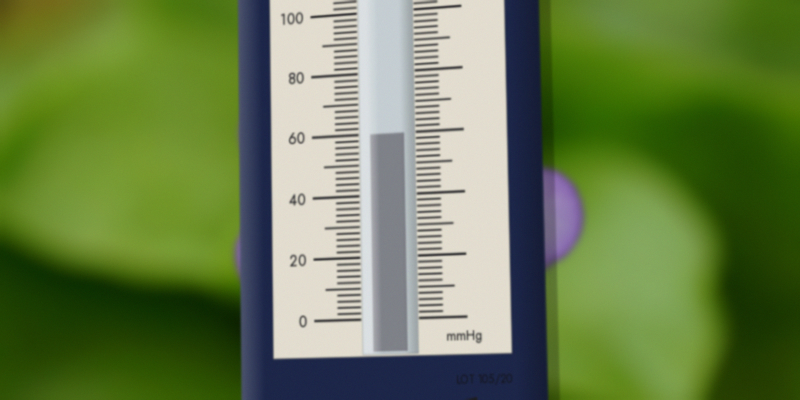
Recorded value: **60** mmHg
